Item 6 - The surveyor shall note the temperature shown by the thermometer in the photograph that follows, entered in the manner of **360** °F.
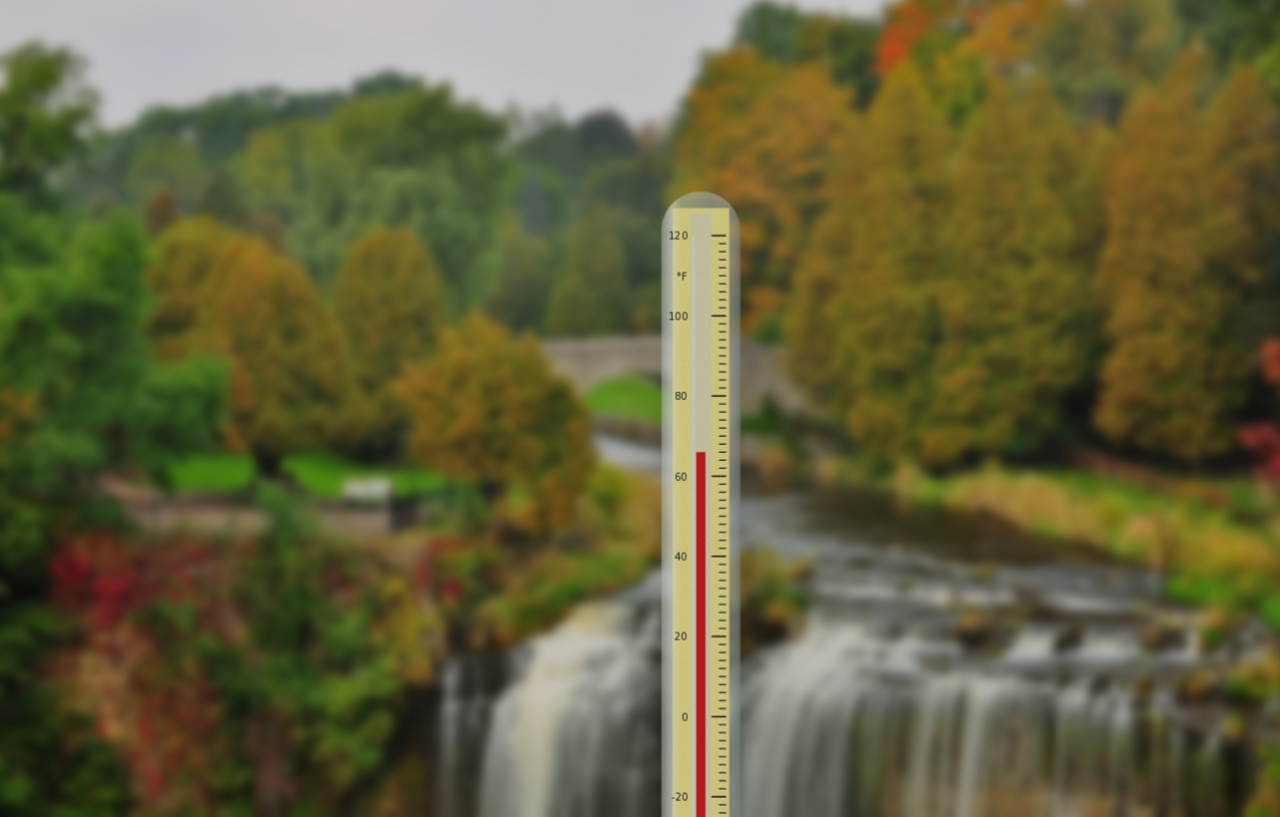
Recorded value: **66** °F
